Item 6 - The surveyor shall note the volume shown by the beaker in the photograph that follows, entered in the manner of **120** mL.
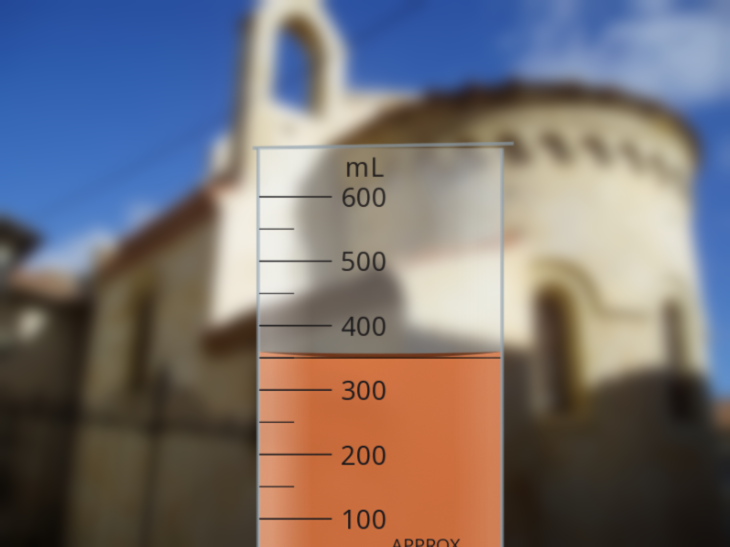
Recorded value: **350** mL
